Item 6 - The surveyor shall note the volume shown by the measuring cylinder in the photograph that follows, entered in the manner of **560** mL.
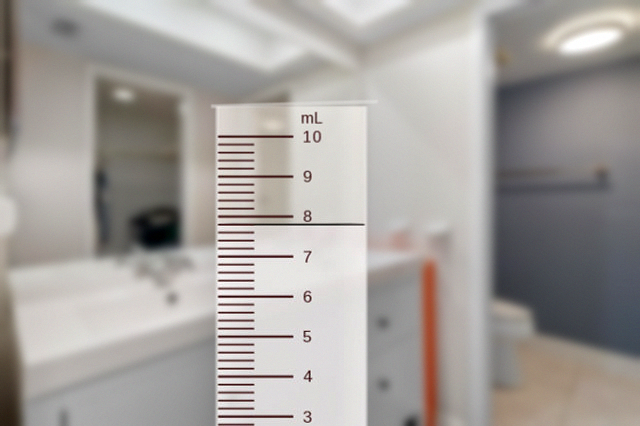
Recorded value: **7.8** mL
